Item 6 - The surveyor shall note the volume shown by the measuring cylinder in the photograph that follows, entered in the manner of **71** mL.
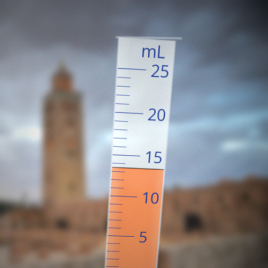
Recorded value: **13.5** mL
